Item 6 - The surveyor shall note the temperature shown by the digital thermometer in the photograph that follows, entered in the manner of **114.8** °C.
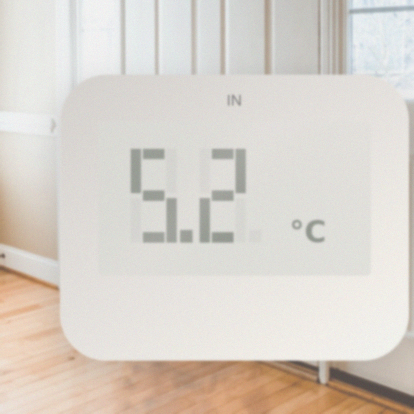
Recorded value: **5.2** °C
